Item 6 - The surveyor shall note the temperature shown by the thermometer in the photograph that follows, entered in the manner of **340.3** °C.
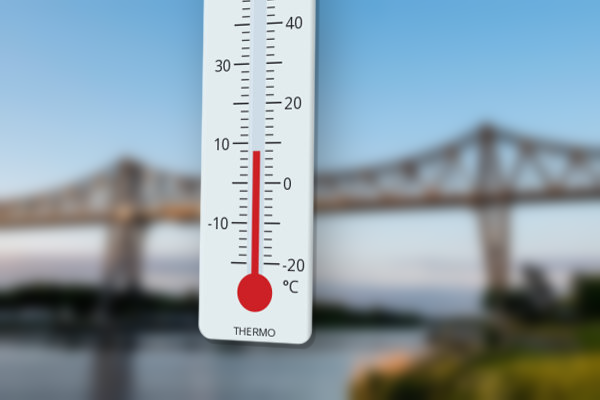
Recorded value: **8** °C
